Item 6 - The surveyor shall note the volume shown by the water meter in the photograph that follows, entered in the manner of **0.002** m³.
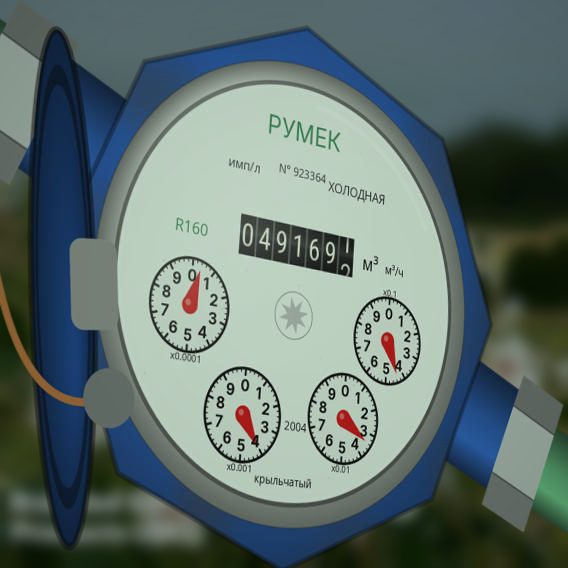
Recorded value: **491691.4340** m³
